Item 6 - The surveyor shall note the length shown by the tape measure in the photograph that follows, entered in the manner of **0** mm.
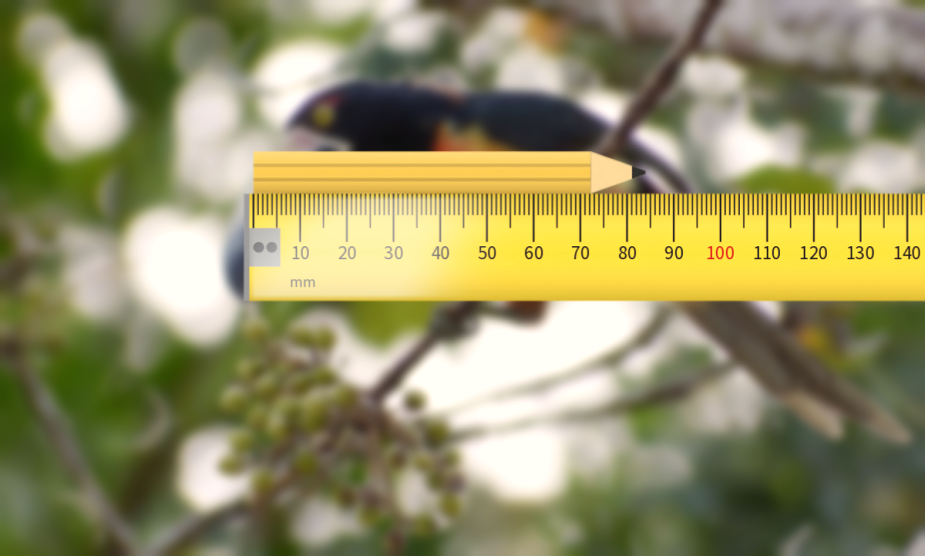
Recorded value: **84** mm
